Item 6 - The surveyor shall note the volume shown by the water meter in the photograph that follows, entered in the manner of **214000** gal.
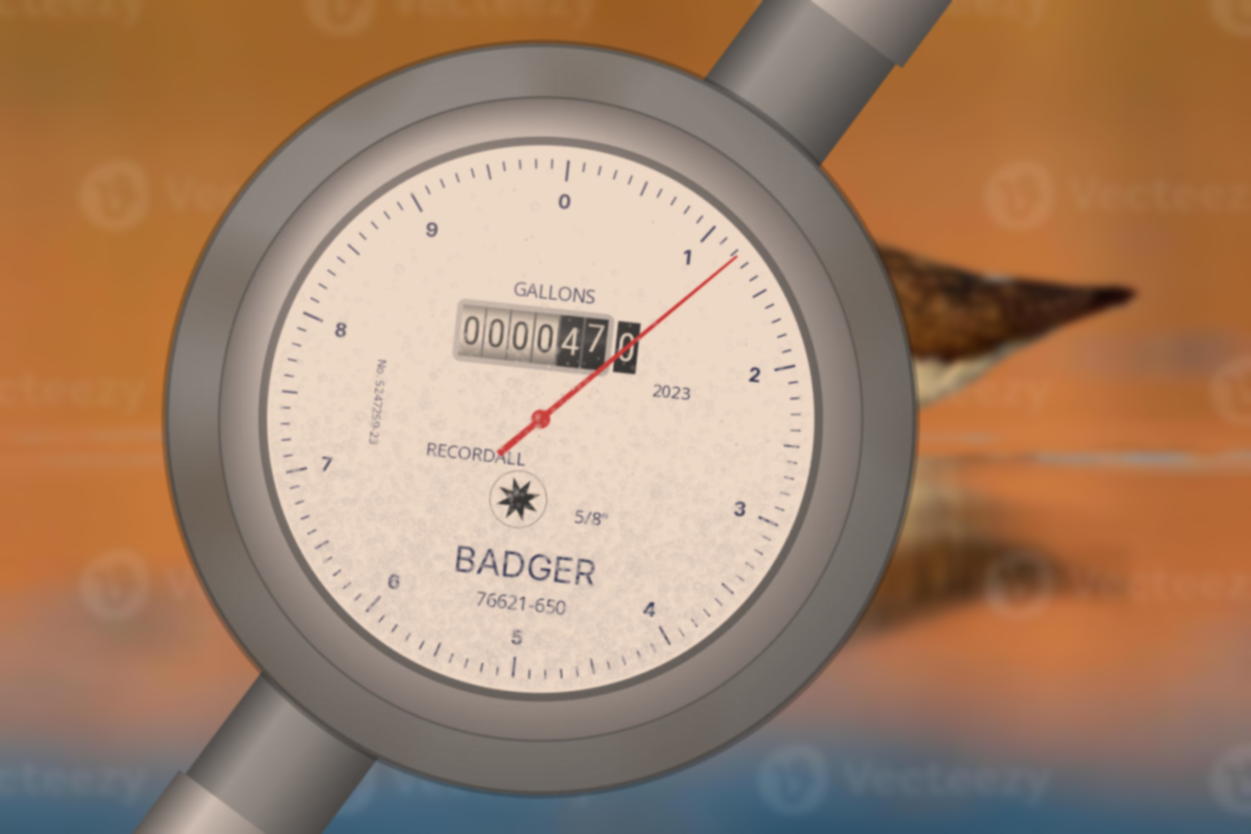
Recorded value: **471.2** gal
